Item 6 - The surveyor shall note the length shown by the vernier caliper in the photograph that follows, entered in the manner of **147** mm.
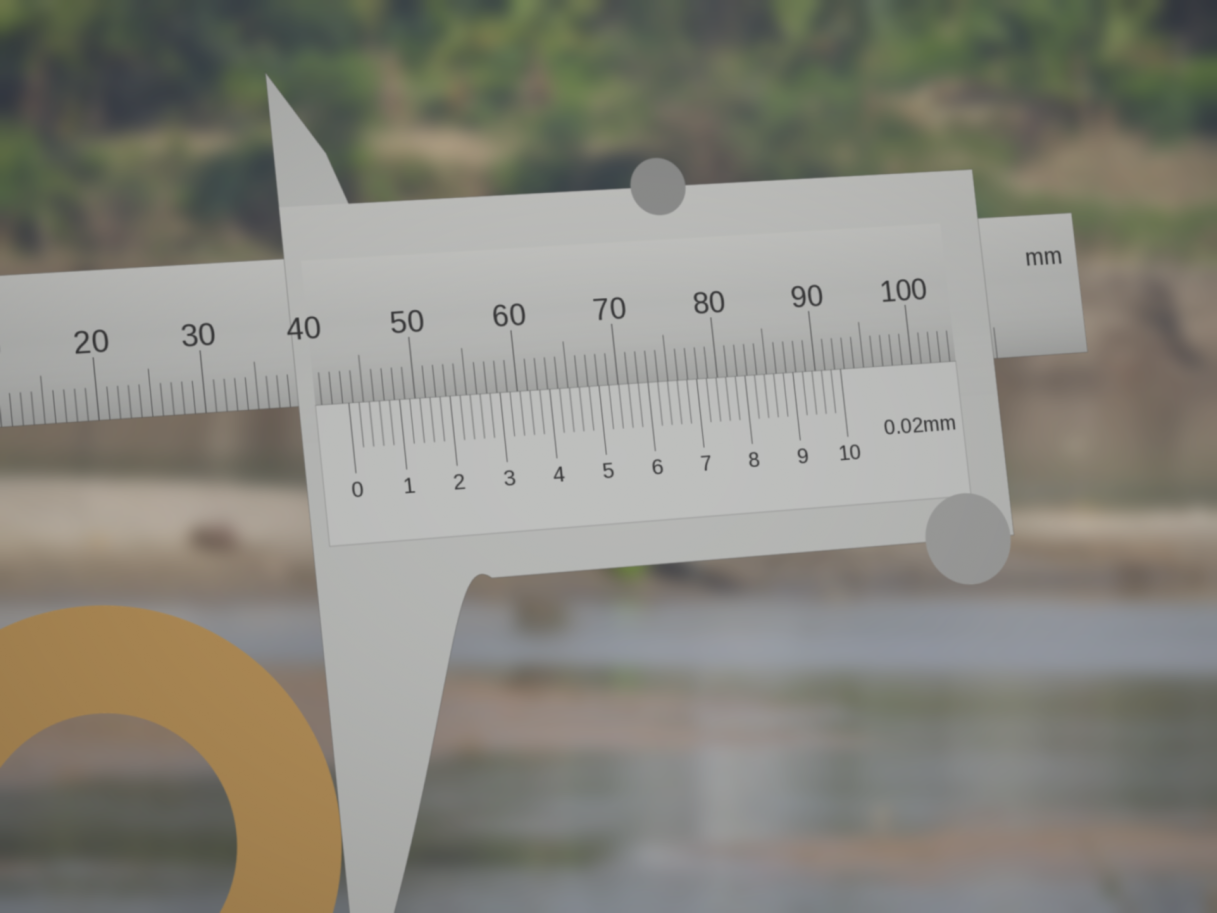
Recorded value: **43.6** mm
